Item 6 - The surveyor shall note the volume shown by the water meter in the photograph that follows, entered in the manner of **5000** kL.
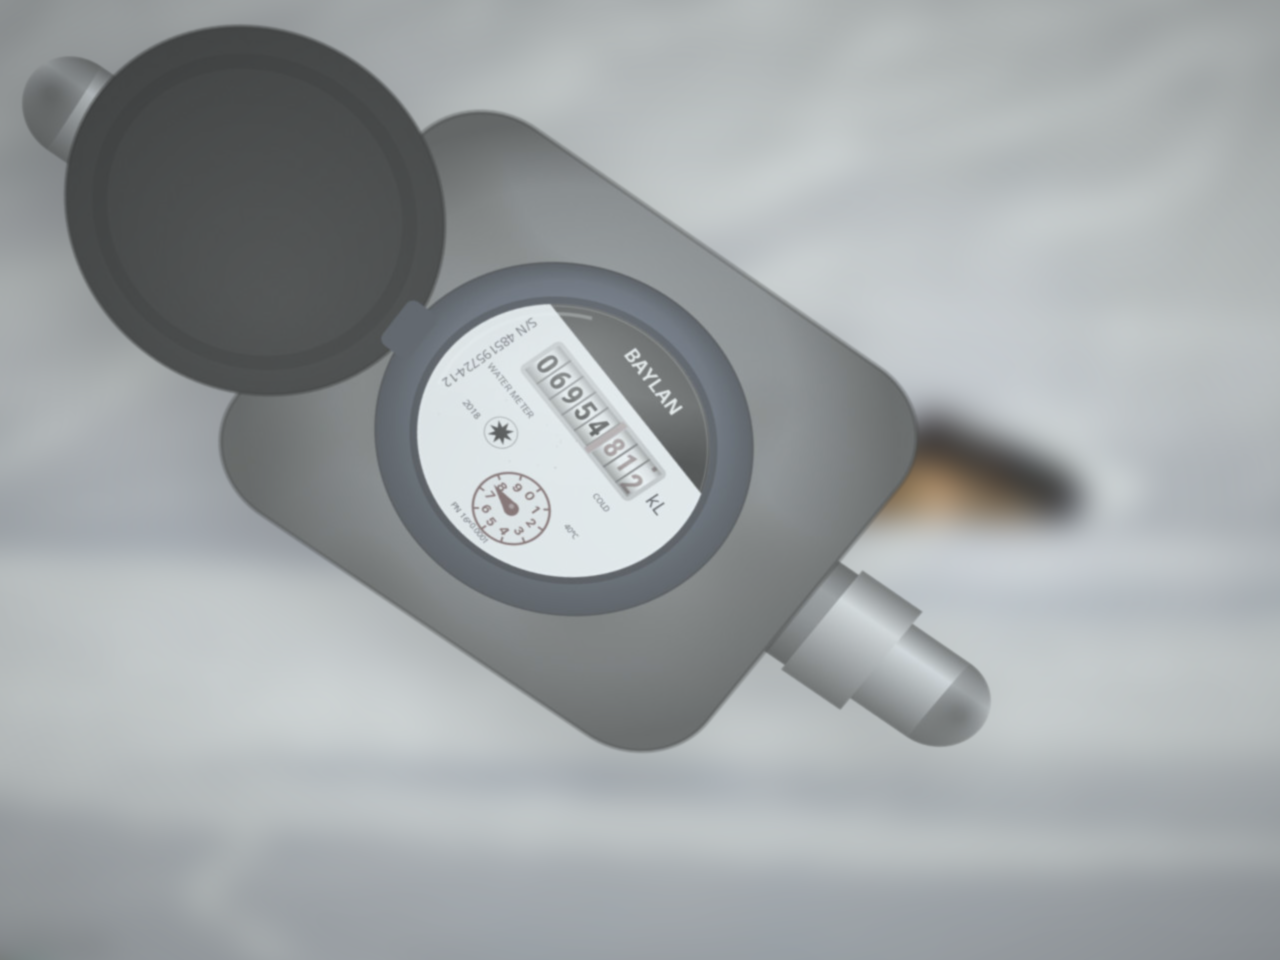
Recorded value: **6954.8117** kL
